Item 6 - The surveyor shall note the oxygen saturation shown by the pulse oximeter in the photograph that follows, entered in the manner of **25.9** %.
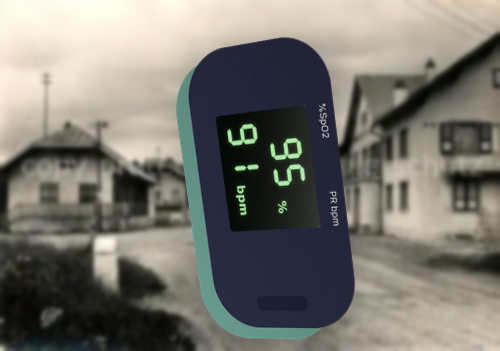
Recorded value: **95** %
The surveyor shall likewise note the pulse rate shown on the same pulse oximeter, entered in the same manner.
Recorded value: **91** bpm
